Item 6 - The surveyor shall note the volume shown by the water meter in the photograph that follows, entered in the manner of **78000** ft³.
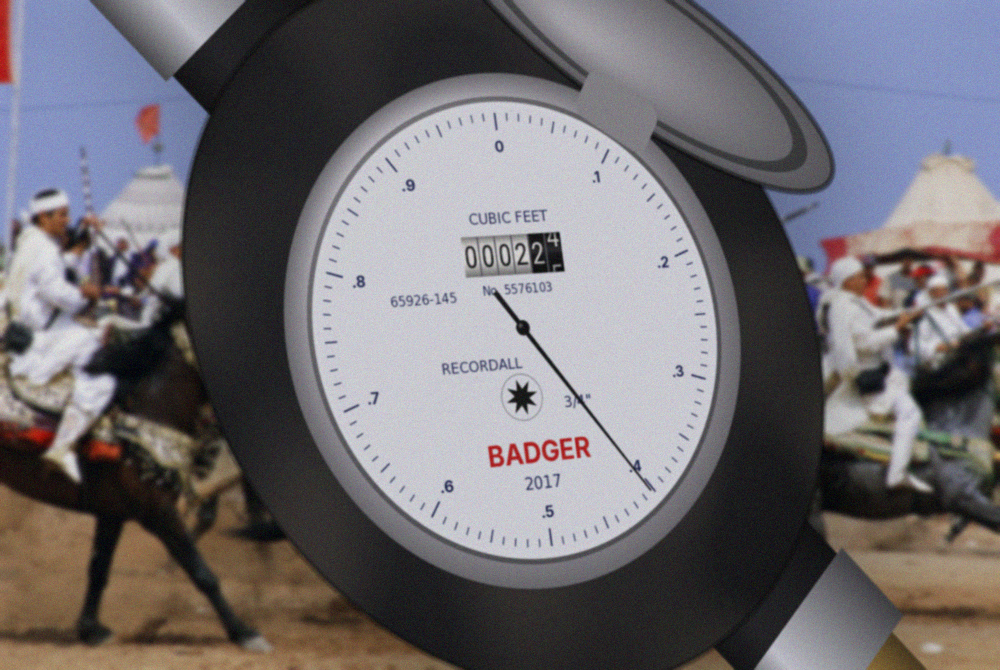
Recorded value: **224.40** ft³
